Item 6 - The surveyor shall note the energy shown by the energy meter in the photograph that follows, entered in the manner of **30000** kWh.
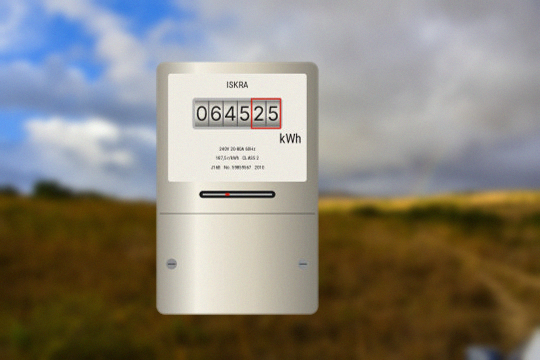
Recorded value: **645.25** kWh
